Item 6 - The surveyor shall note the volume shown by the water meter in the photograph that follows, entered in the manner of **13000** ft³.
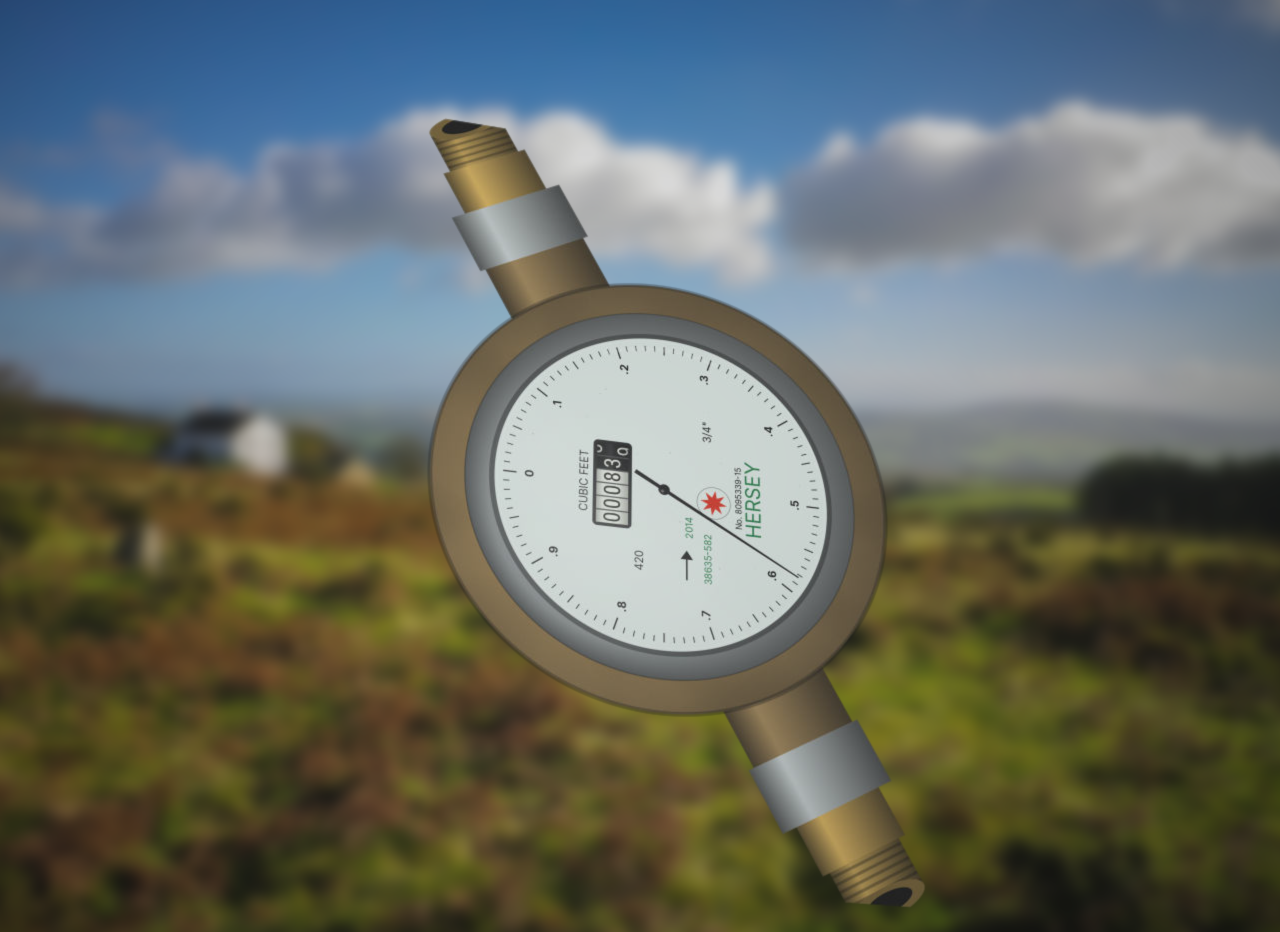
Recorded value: **838.58** ft³
